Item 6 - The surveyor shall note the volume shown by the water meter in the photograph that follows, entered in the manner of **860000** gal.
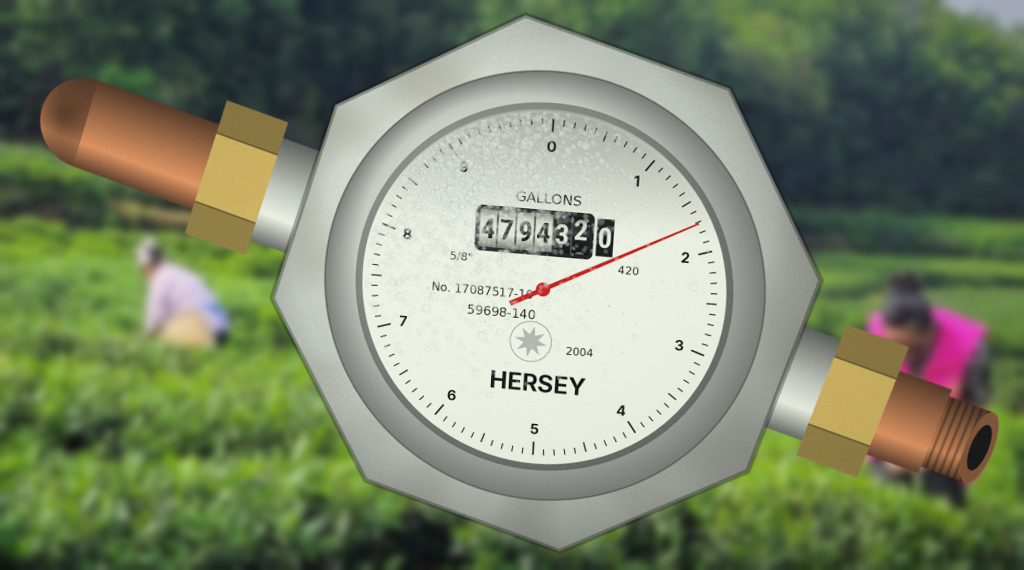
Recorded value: **4794321.7** gal
